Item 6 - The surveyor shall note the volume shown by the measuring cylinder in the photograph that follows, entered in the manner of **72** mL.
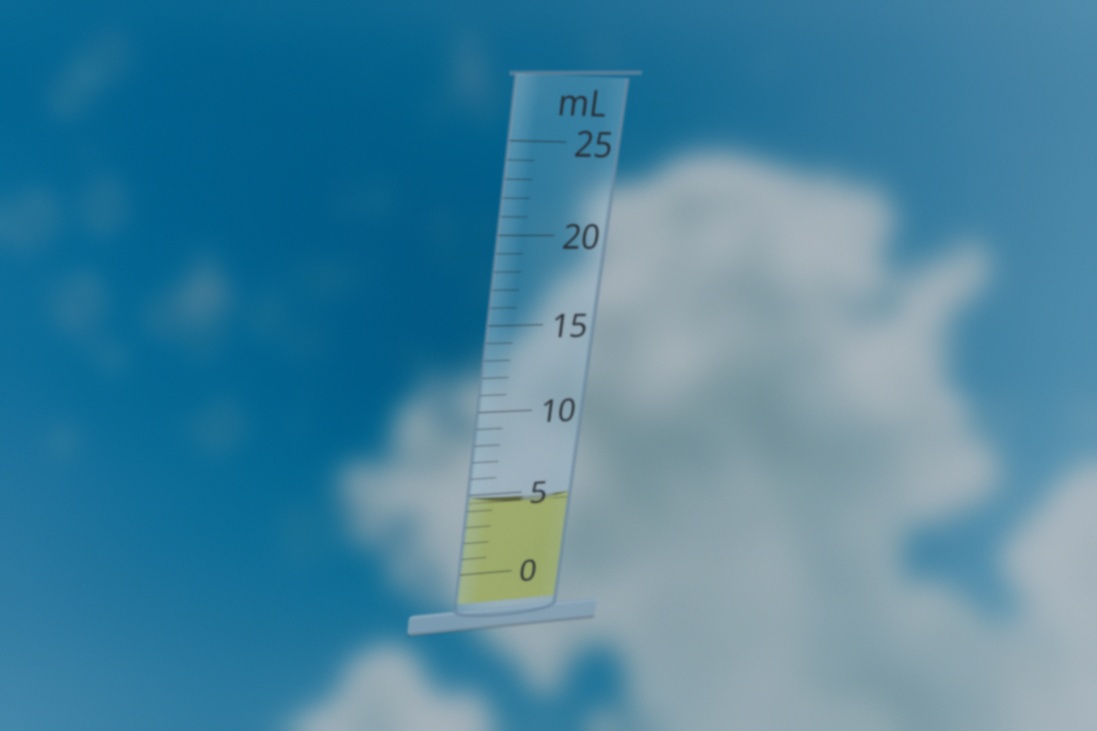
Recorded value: **4.5** mL
